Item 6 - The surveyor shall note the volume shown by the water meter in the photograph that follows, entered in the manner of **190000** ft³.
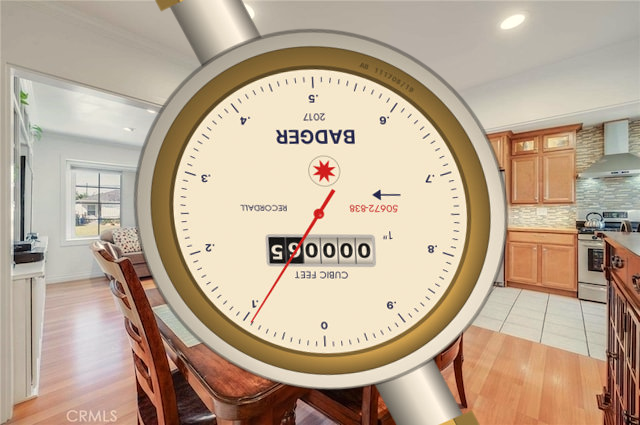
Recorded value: **65.09** ft³
